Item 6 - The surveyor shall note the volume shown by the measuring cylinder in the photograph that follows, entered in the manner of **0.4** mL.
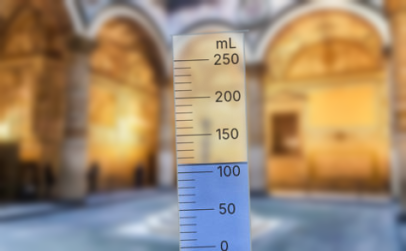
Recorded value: **110** mL
